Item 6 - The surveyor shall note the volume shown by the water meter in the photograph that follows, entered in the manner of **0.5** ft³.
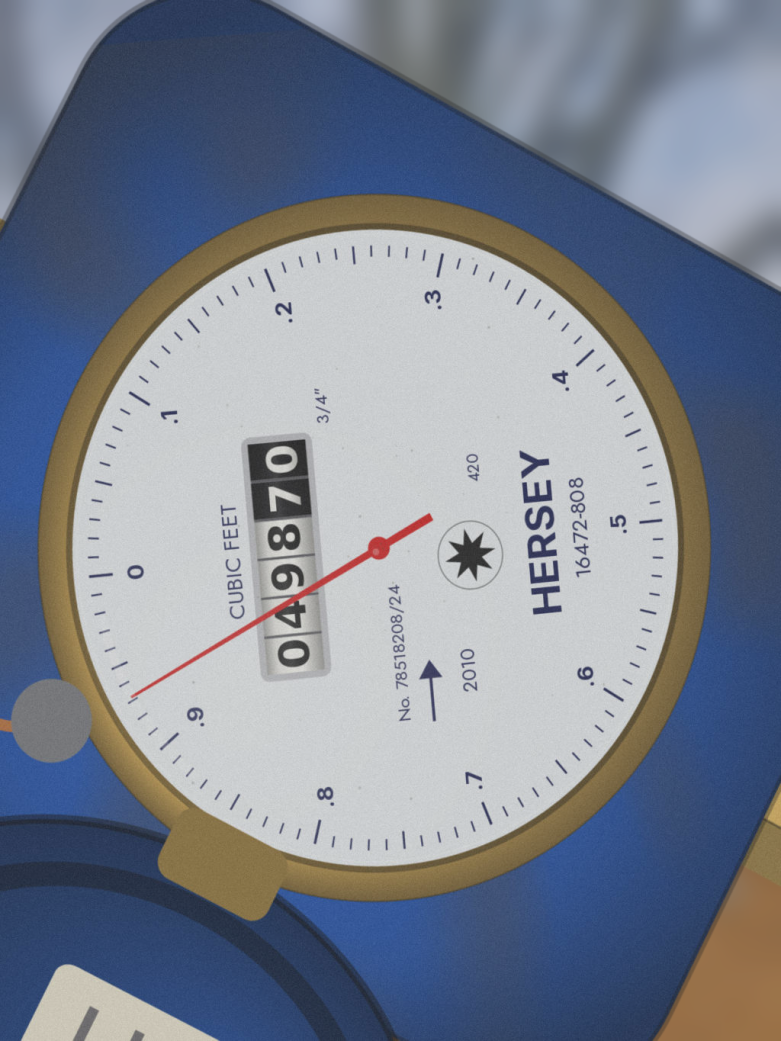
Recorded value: **49869.93** ft³
